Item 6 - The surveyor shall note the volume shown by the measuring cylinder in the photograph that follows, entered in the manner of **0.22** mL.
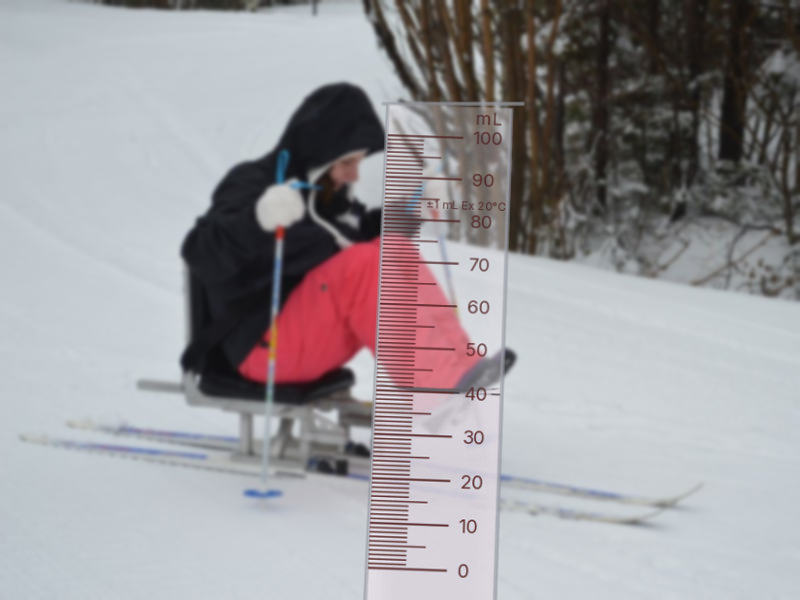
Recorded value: **40** mL
